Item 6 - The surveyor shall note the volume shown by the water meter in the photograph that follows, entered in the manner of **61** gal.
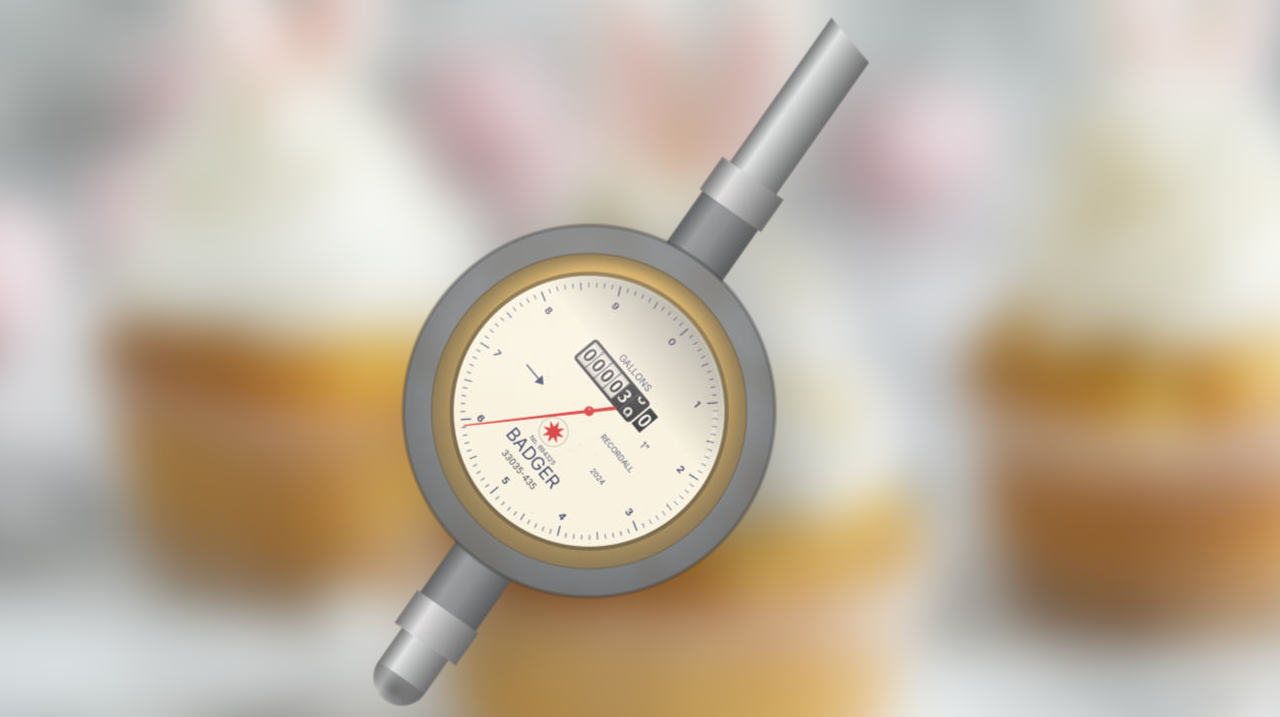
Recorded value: **385.9** gal
